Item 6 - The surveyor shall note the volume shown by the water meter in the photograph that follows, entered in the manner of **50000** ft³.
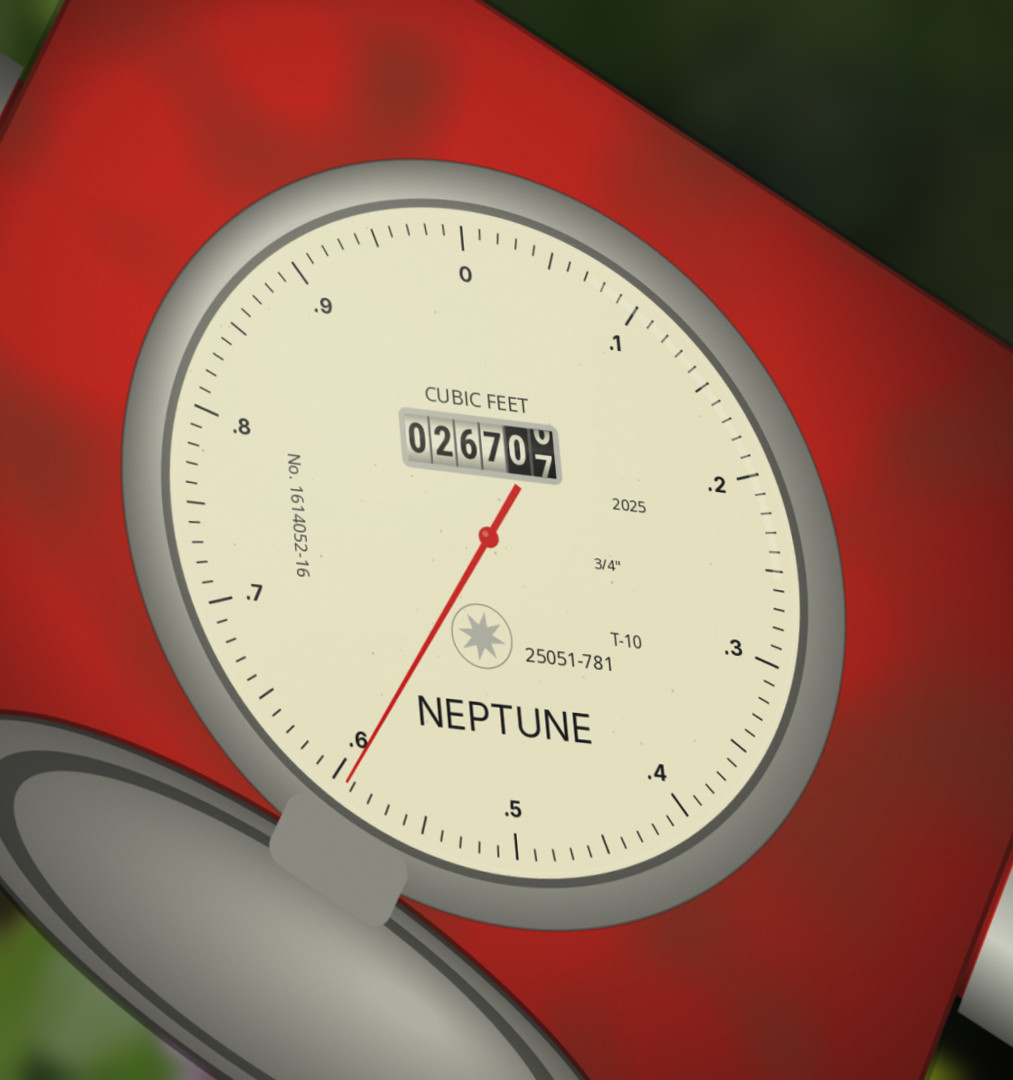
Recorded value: **26706.59** ft³
